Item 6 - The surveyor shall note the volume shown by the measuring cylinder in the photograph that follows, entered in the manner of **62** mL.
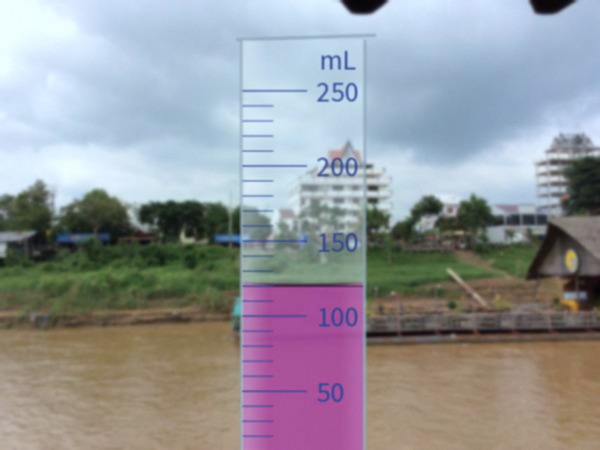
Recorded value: **120** mL
